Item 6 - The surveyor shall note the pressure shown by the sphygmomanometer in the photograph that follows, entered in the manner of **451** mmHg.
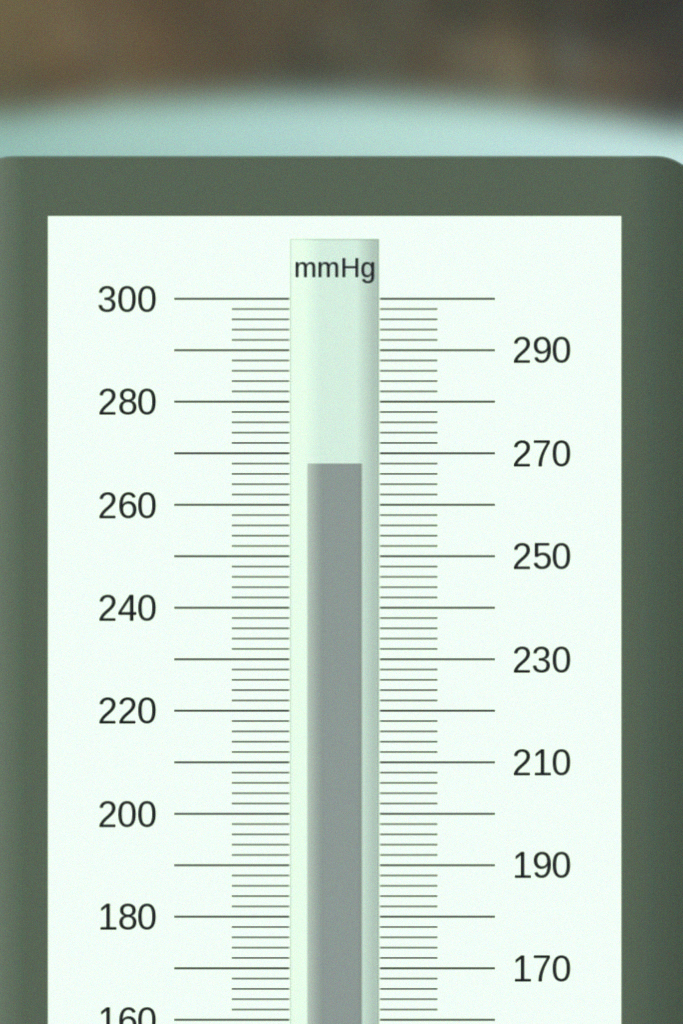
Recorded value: **268** mmHg
